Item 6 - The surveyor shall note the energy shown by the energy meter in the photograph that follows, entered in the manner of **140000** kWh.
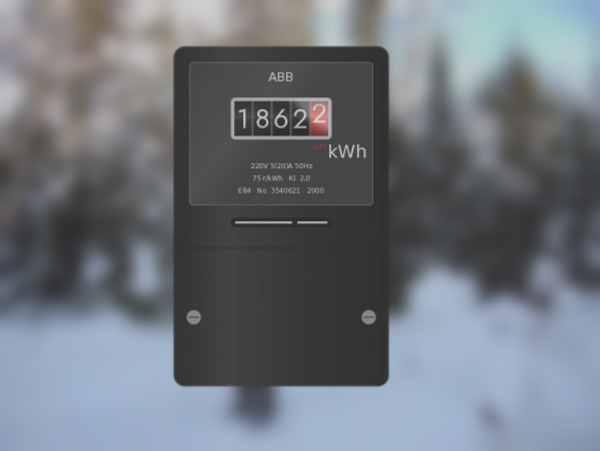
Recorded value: **1862.2** kWh
